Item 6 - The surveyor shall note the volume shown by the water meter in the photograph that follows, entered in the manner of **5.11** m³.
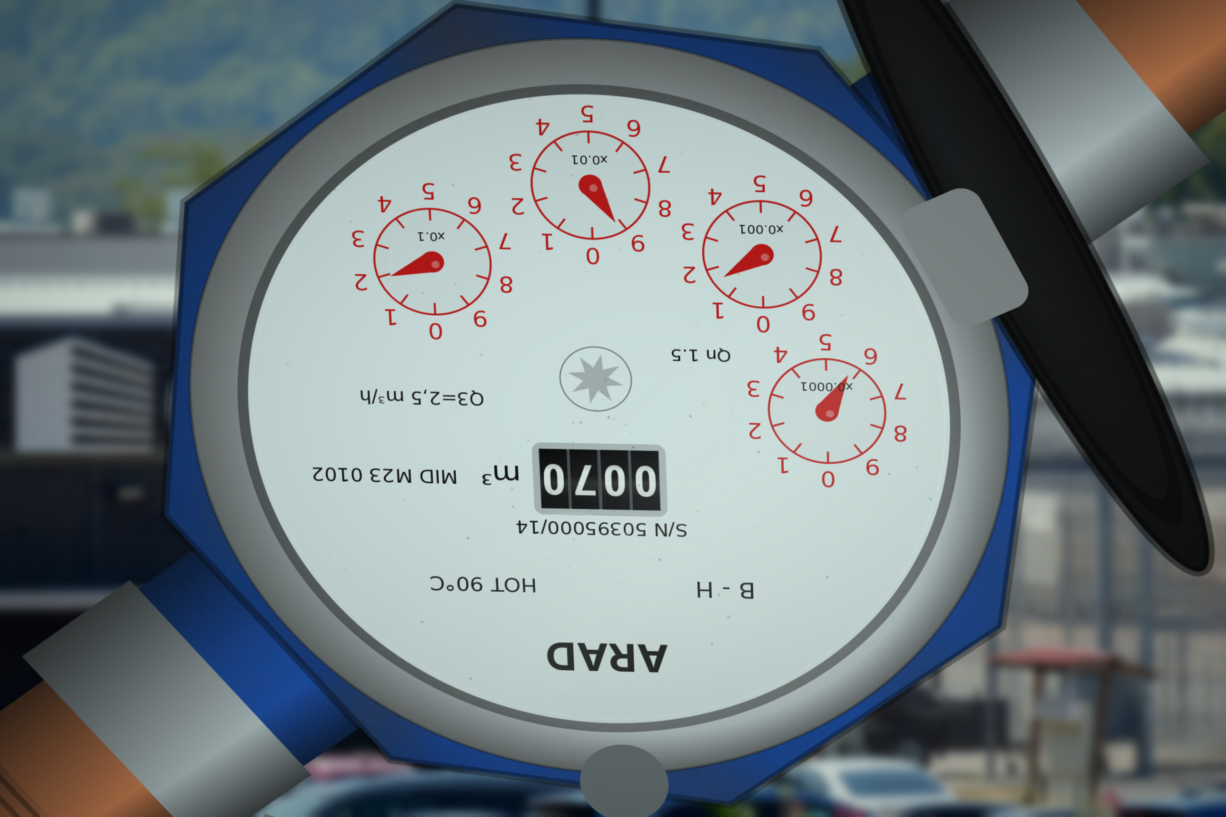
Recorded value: **70.1915** m³
